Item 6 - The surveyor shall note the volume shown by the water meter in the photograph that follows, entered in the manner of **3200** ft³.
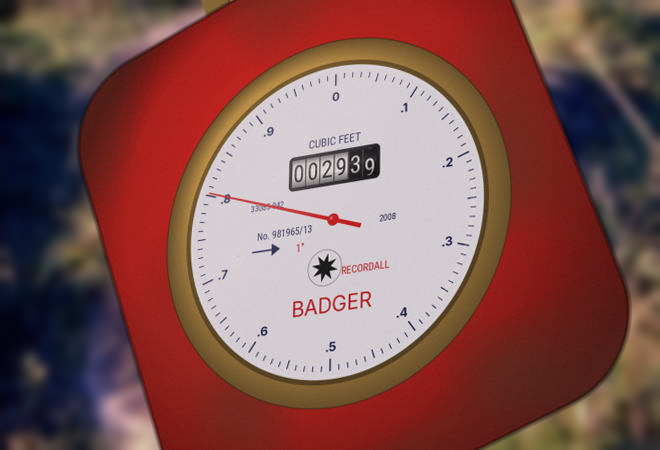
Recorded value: **2938.80** ft³
